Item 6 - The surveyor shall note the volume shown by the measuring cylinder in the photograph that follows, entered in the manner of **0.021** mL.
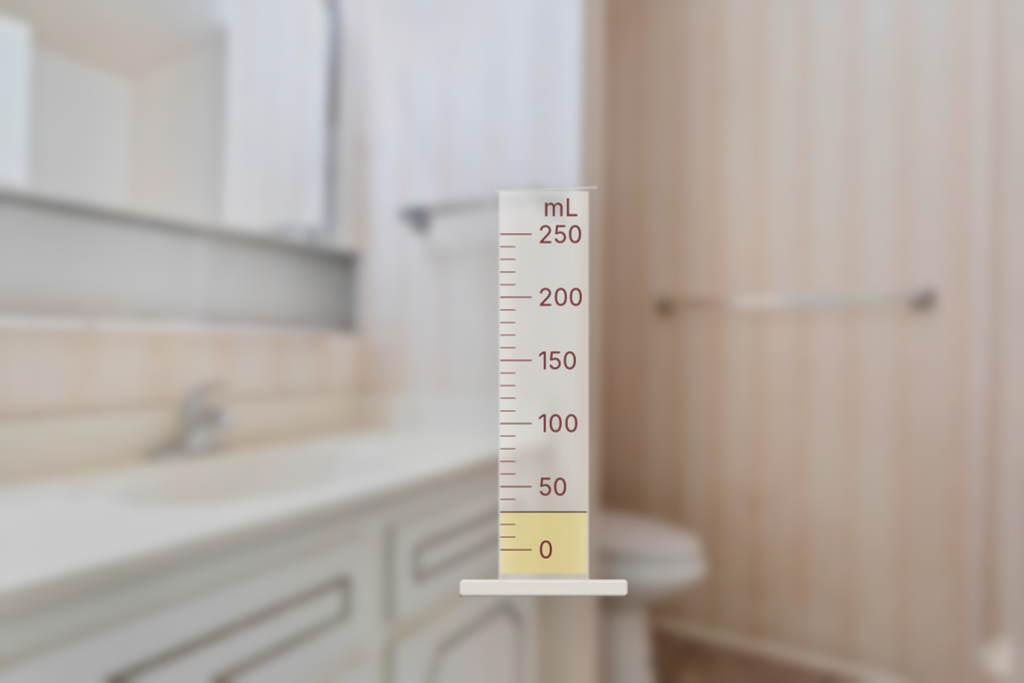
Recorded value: **30** mL
